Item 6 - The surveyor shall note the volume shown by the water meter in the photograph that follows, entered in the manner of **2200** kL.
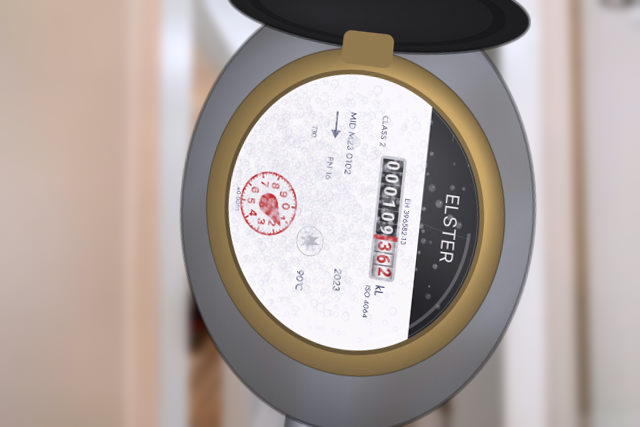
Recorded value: **109.3621** kL
